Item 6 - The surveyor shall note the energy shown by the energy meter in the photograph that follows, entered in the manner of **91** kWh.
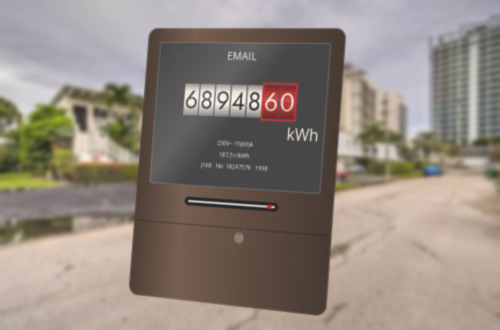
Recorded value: **68948.60** kWh
